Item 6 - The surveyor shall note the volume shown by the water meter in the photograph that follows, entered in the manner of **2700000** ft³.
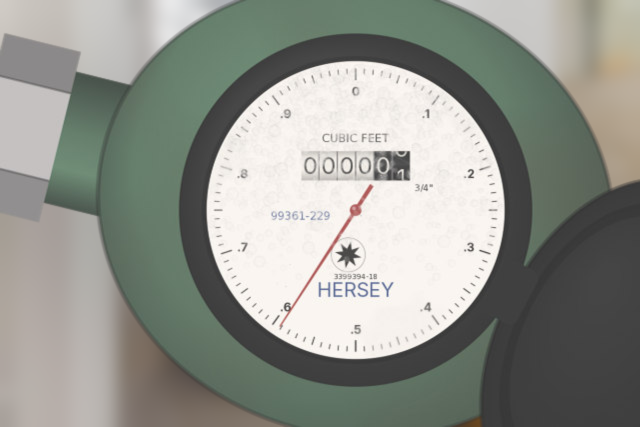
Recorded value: **0.59** ft³
